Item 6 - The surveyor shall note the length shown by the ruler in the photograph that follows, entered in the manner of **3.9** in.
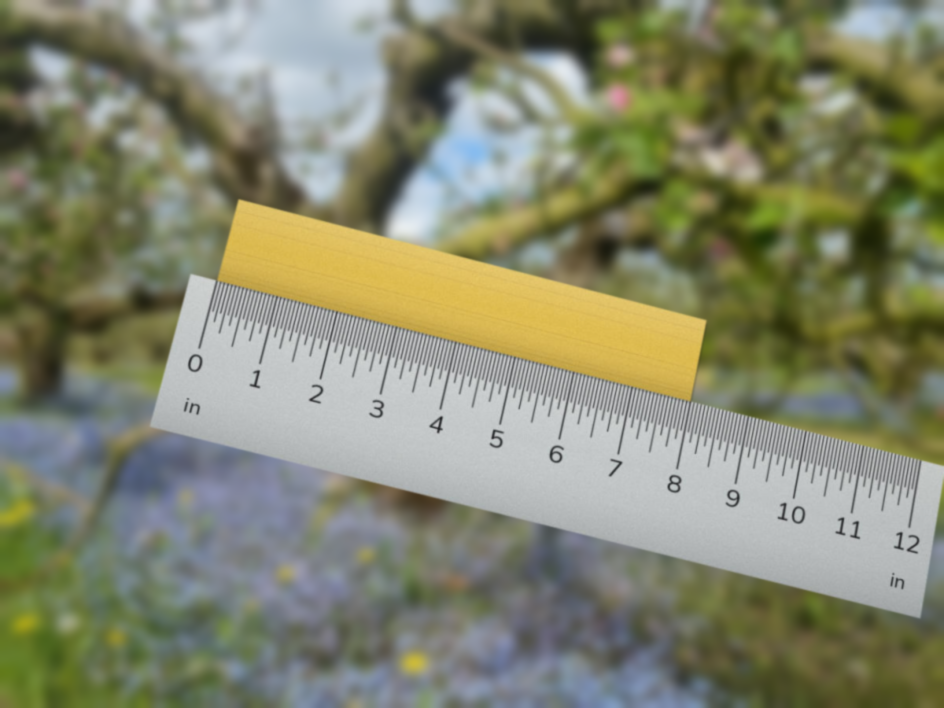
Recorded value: **8** in
